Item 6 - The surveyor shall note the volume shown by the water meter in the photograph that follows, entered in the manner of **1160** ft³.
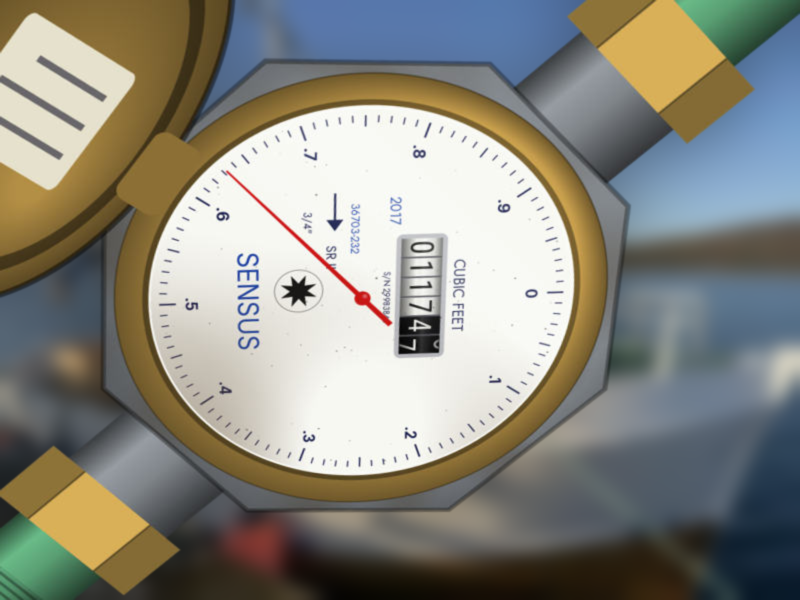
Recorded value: **11746.63** ft³
